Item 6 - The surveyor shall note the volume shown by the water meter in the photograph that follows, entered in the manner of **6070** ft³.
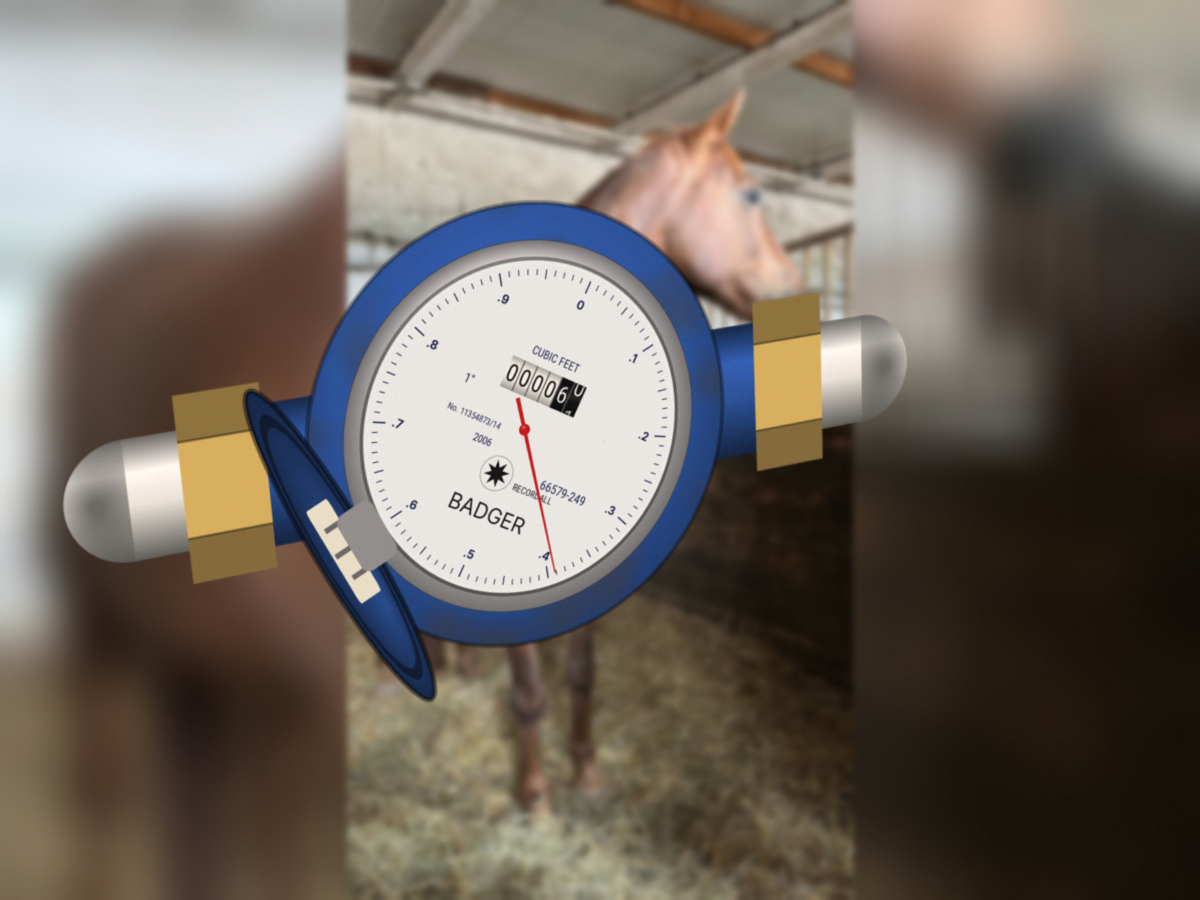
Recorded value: **60.39** ft³
